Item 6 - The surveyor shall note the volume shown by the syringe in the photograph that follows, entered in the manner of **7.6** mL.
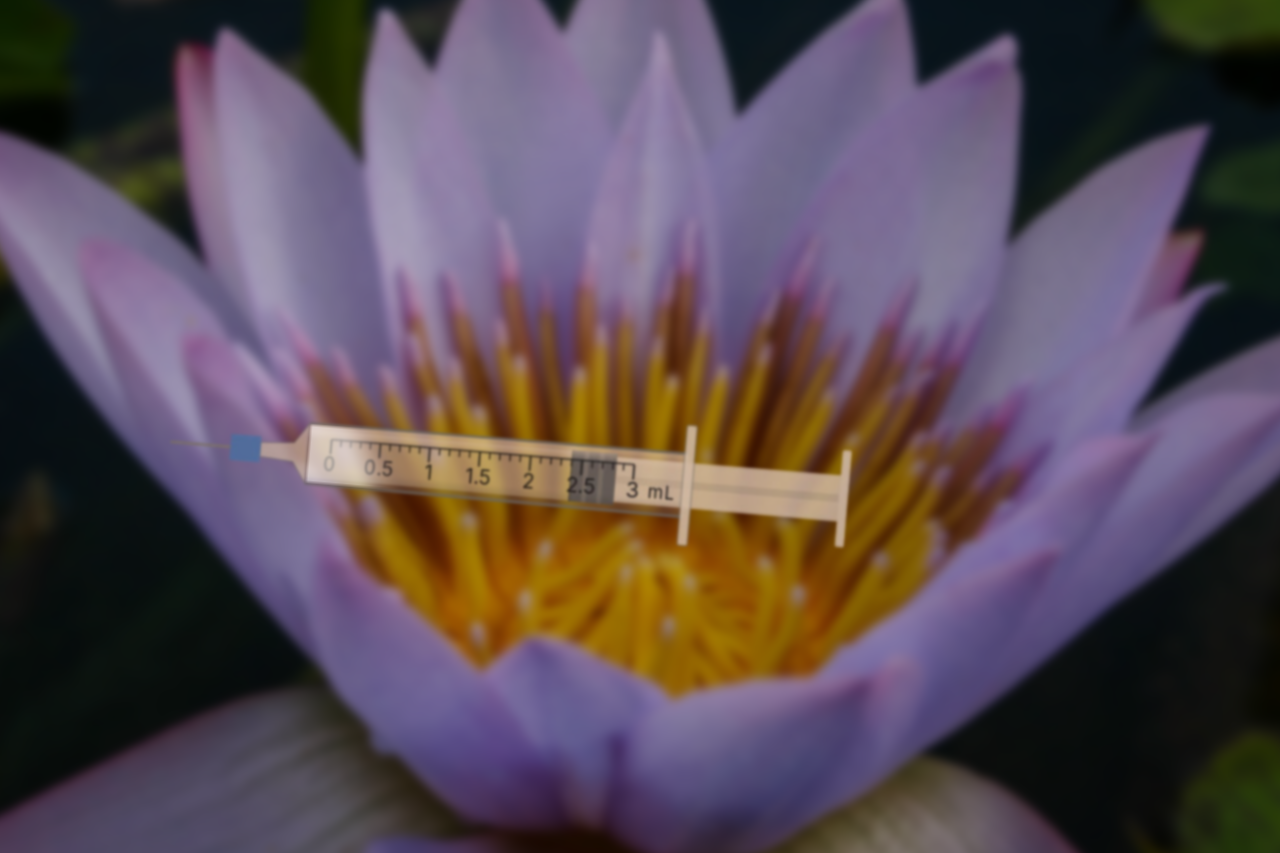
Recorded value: **2.4** mL
